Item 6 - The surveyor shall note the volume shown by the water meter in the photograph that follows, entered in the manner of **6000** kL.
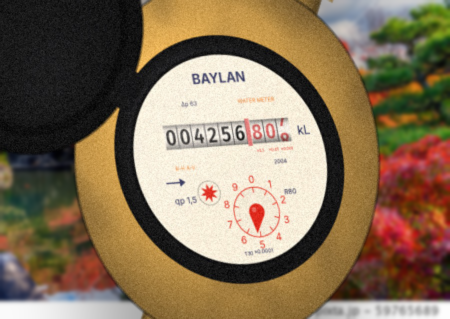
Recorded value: **4256.8075** kL
